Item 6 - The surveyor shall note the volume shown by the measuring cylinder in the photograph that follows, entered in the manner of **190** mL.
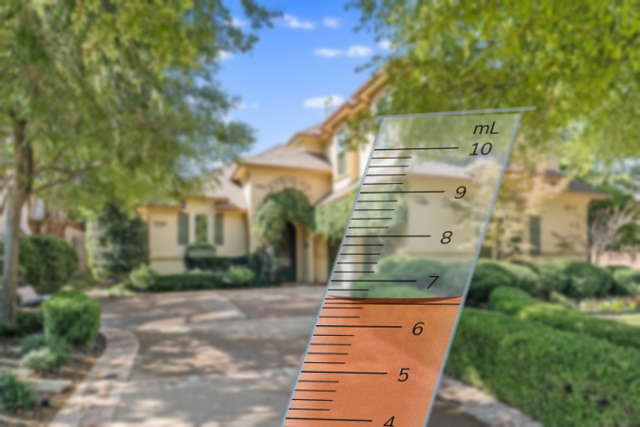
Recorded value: **6.5** mL
